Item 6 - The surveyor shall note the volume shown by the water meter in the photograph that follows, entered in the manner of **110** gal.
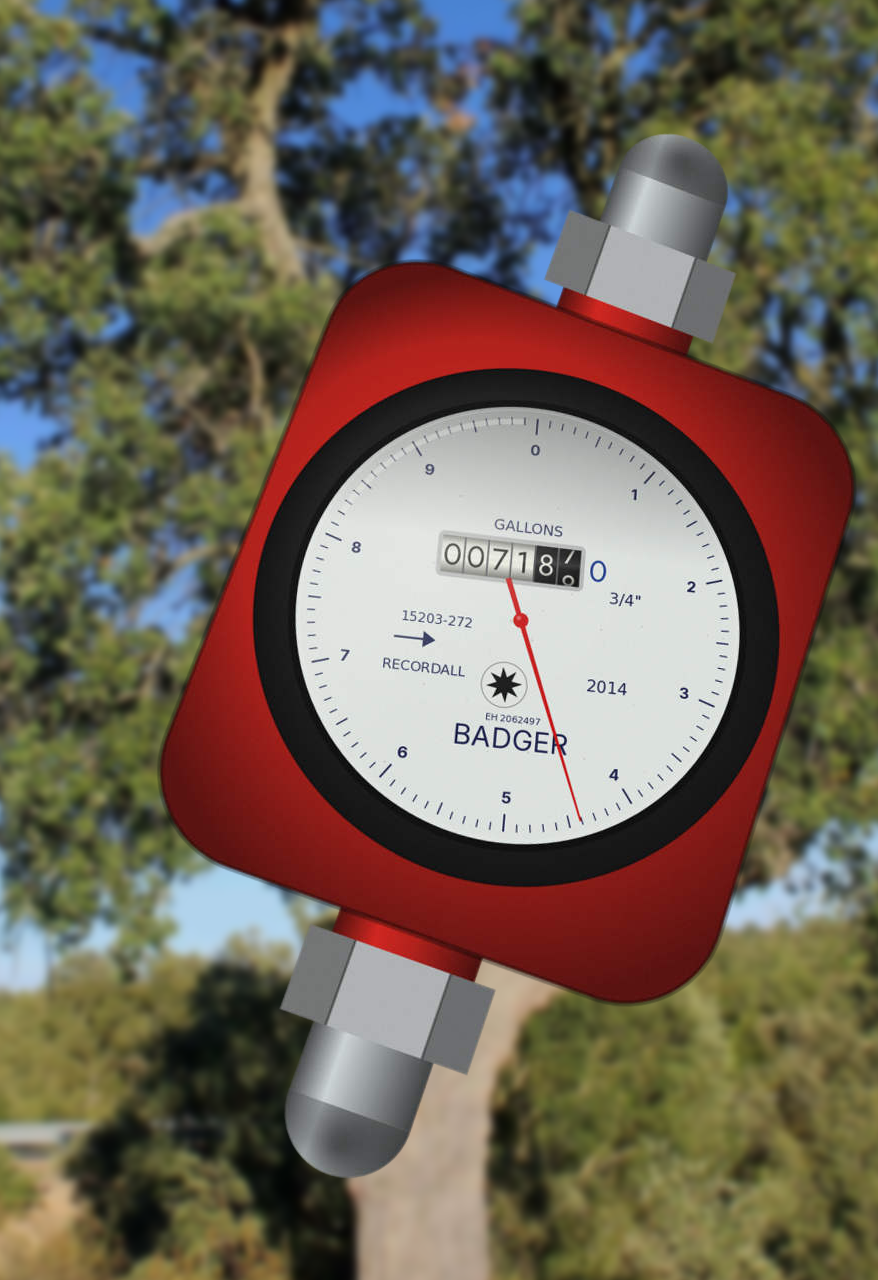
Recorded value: **71874.4** gal
